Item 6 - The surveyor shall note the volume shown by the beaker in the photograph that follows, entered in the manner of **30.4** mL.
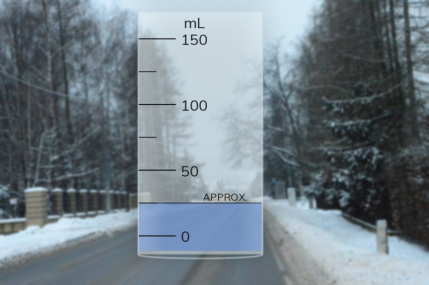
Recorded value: **25** mL
